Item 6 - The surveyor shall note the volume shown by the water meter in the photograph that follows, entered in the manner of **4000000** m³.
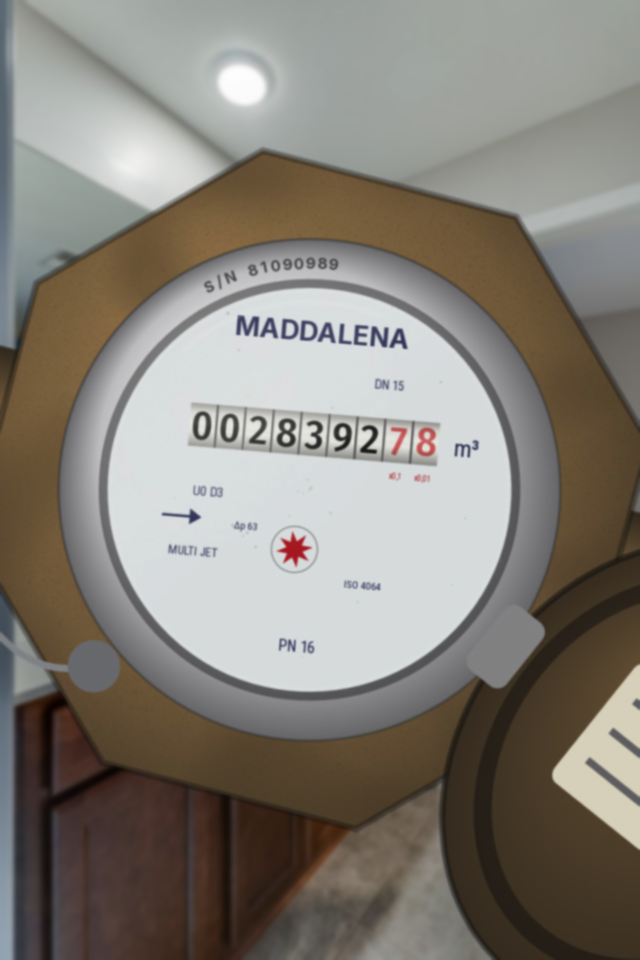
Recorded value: **28392.78** m³
